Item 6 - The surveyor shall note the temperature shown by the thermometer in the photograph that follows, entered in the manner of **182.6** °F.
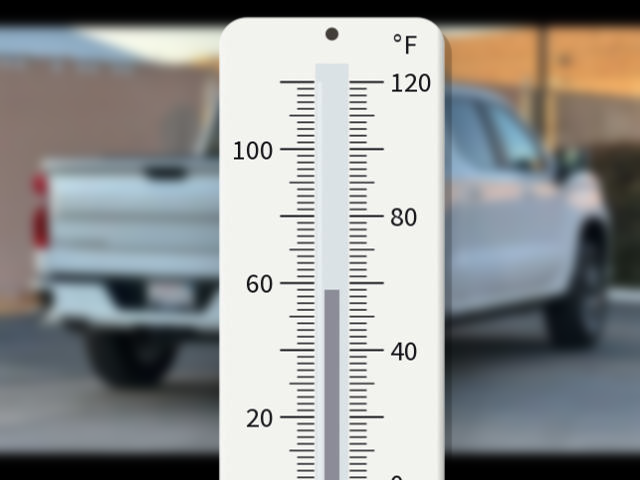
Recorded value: **58** °F
